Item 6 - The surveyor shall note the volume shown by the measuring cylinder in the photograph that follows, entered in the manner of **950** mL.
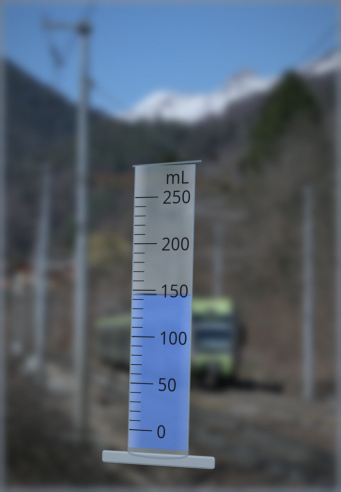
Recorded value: **145** mL
